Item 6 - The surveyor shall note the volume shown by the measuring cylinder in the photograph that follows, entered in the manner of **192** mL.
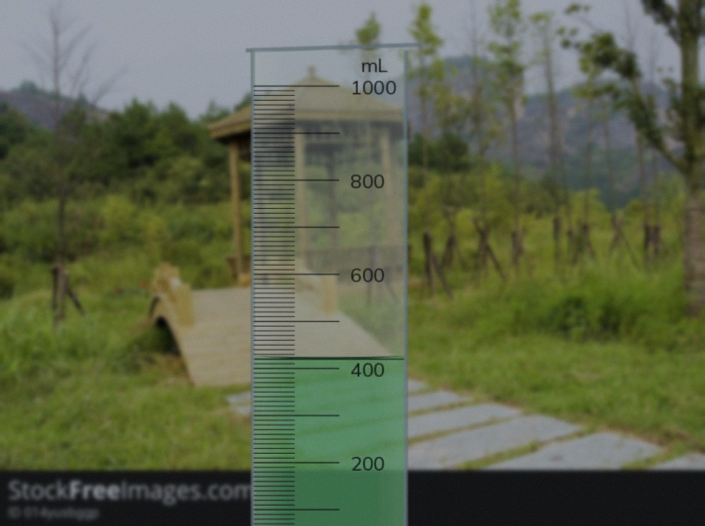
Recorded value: **420** mL
